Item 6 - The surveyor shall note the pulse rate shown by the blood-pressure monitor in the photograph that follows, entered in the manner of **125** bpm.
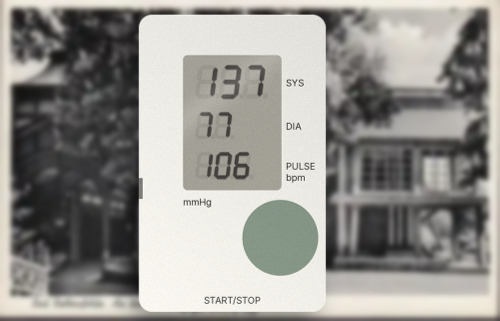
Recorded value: **106** bpm
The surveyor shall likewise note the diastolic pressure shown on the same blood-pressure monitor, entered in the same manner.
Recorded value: **77** mmHg
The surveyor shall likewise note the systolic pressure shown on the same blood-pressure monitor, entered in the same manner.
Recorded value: **137** mmHg
